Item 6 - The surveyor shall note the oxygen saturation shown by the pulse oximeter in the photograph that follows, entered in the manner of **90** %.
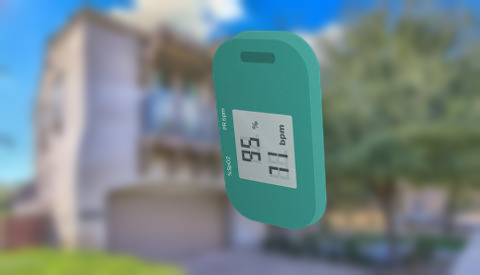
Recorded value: **95** %
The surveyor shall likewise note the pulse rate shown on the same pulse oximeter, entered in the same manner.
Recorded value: **71** bpm
